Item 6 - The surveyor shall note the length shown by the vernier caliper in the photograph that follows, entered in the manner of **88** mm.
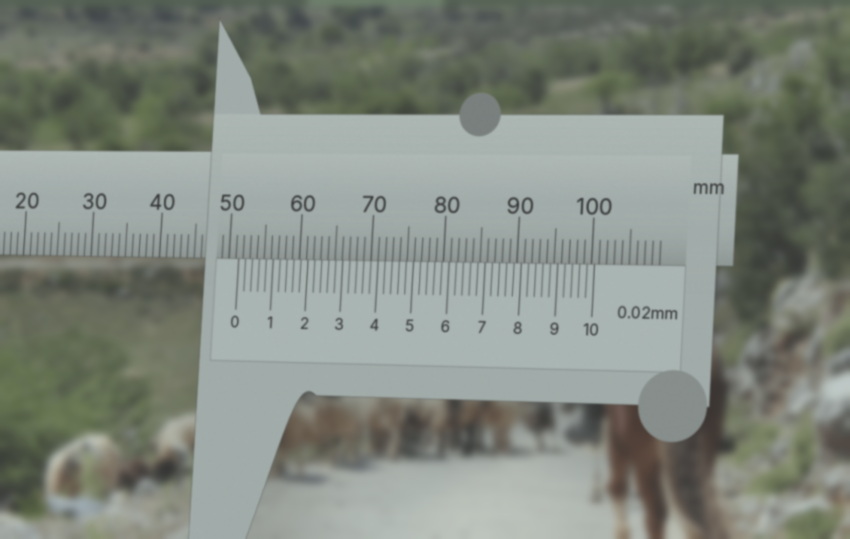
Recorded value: **51.4** mm
